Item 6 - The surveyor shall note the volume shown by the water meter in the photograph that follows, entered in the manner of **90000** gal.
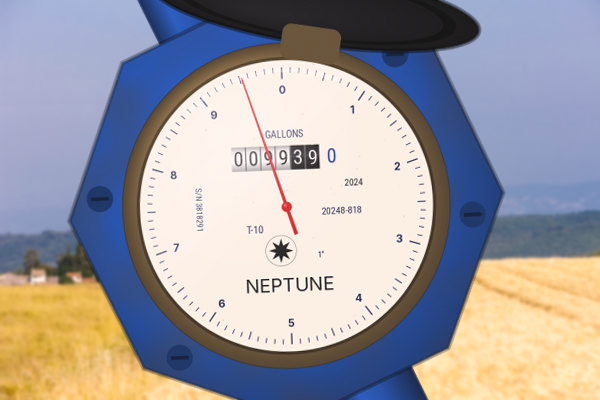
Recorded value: **99389.5** gal
